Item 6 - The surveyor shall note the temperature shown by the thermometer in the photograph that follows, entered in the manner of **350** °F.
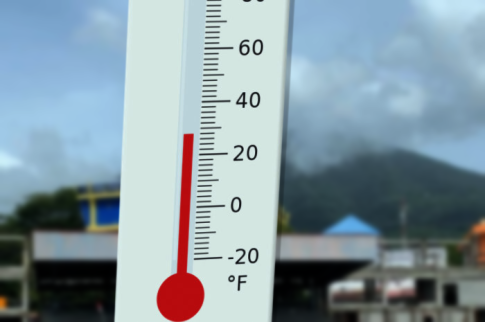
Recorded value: **28** °F
